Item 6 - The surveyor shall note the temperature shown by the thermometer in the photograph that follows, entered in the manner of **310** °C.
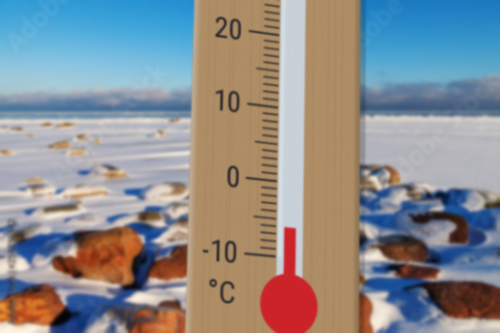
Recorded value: **-6** °C
